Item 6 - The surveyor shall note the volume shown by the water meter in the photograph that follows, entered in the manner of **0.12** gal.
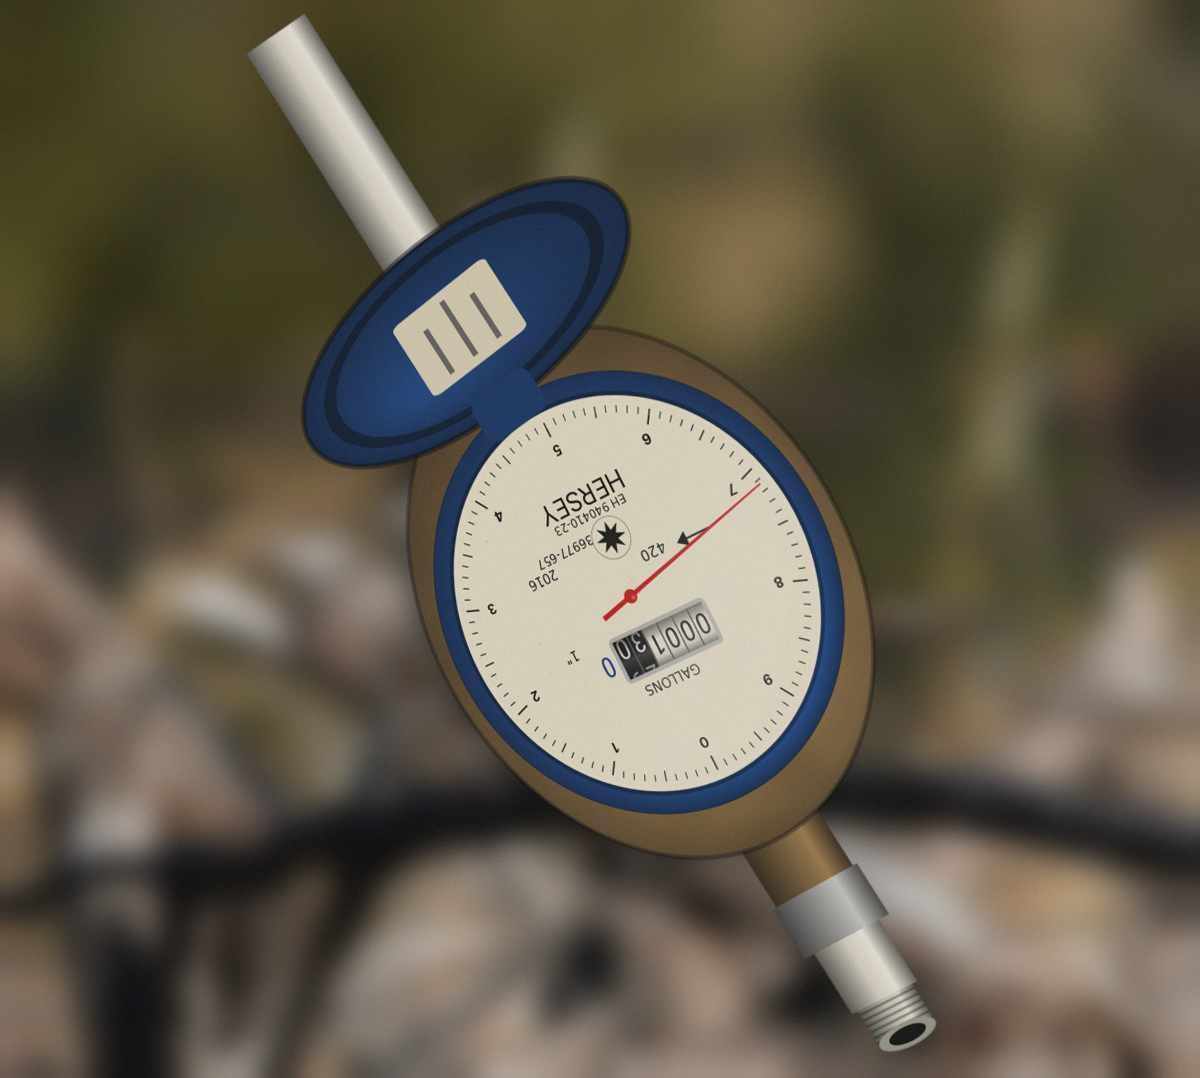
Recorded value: **1297.1** gal
